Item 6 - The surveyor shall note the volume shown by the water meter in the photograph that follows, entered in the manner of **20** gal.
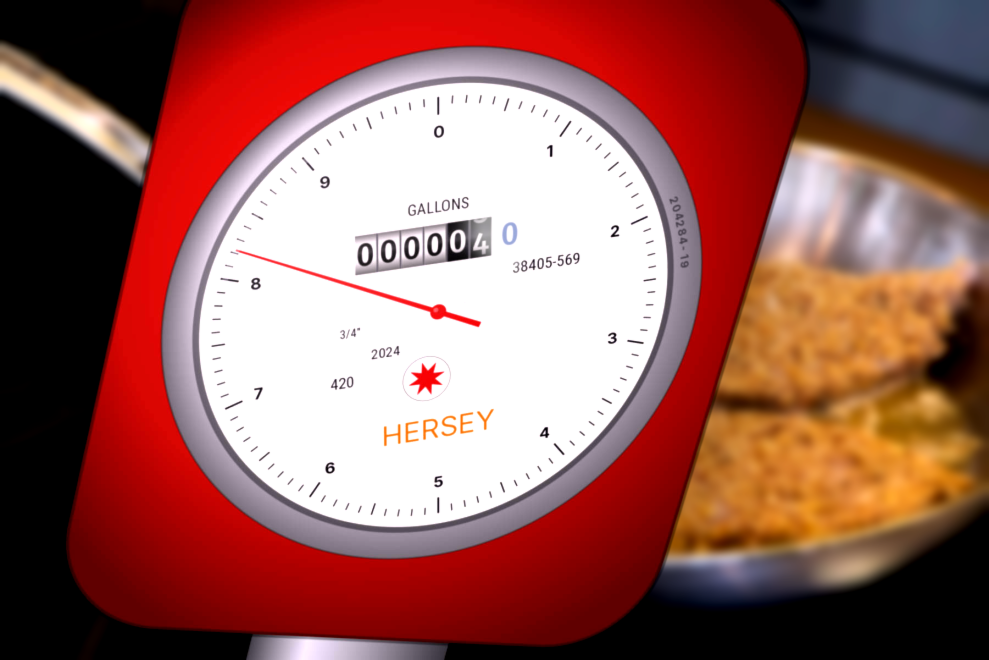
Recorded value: **38.2** gal
